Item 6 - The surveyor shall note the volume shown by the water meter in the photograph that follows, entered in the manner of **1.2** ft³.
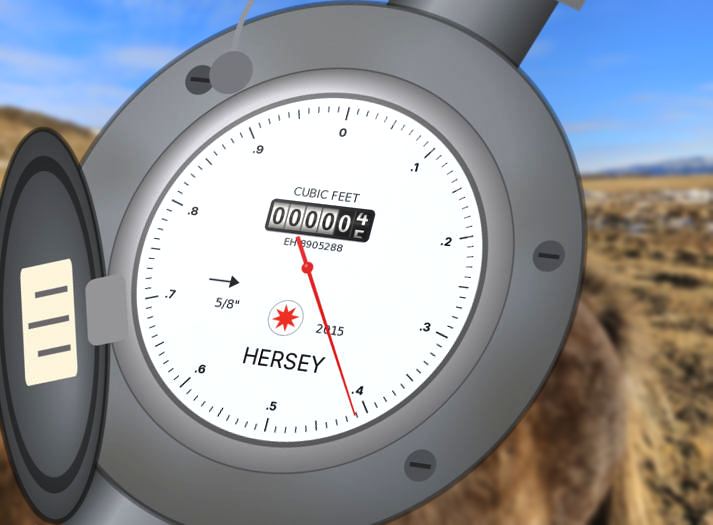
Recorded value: **4.41** ft³
